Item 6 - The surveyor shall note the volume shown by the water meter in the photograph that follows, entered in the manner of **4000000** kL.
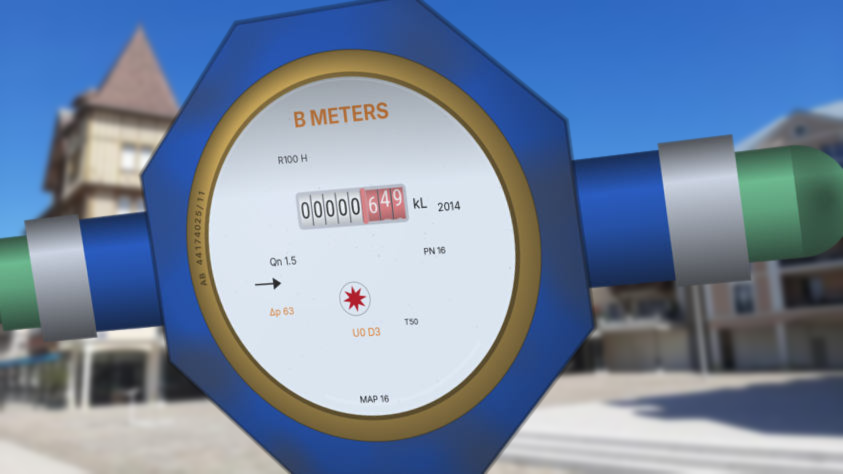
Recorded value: **0.649** kL
